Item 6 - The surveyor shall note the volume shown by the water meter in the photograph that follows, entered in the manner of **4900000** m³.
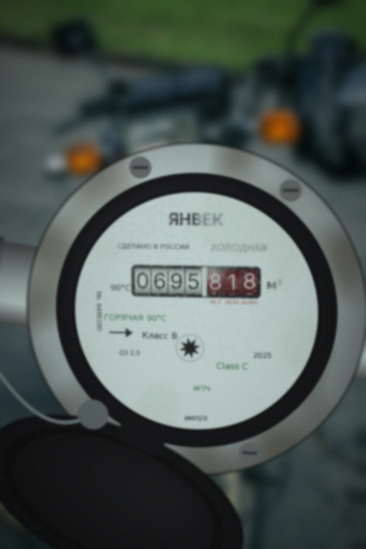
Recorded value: **695.818** m³
